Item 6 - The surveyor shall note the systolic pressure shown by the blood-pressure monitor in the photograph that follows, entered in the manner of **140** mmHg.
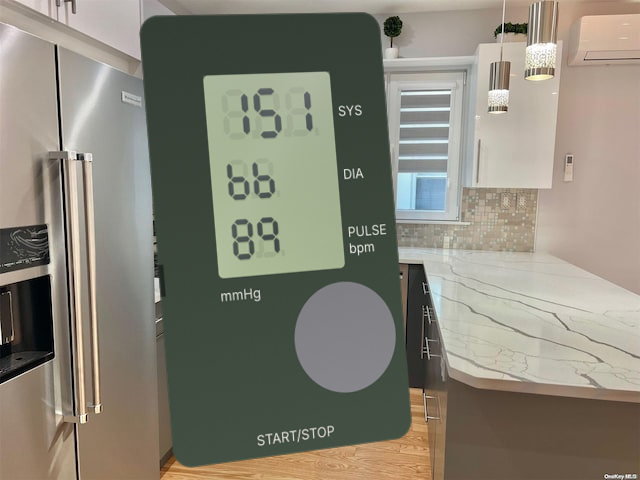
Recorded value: **151** mmHg
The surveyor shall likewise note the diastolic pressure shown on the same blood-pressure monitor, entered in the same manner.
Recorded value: **66** mmHg
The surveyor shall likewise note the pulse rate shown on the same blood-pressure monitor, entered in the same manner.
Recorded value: **89** bpm
